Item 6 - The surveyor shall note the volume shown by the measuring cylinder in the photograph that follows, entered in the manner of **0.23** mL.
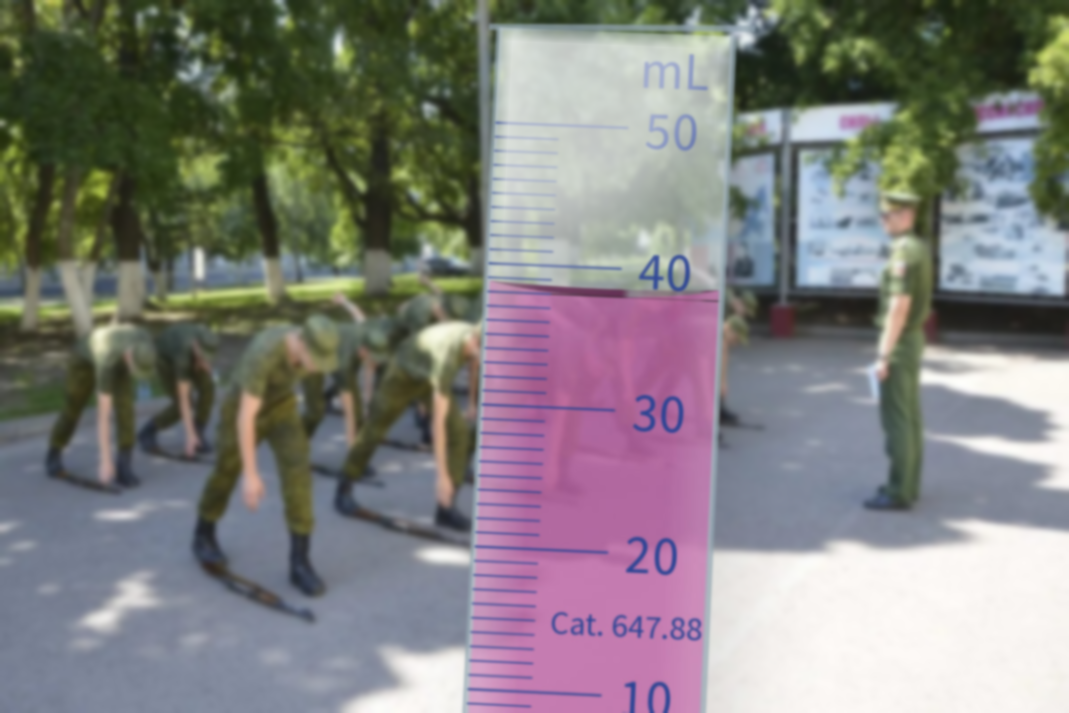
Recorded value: **38** mL
